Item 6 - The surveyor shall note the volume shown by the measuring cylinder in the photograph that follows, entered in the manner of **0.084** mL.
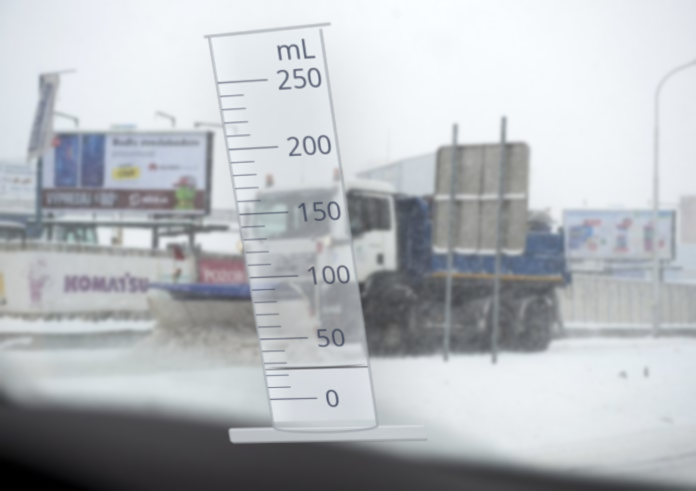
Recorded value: **25** mL
